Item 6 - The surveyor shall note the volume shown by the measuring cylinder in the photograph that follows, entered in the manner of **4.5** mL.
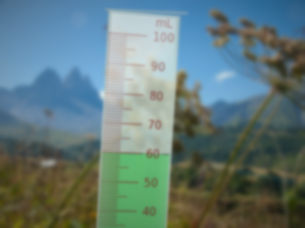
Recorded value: **60** mL
